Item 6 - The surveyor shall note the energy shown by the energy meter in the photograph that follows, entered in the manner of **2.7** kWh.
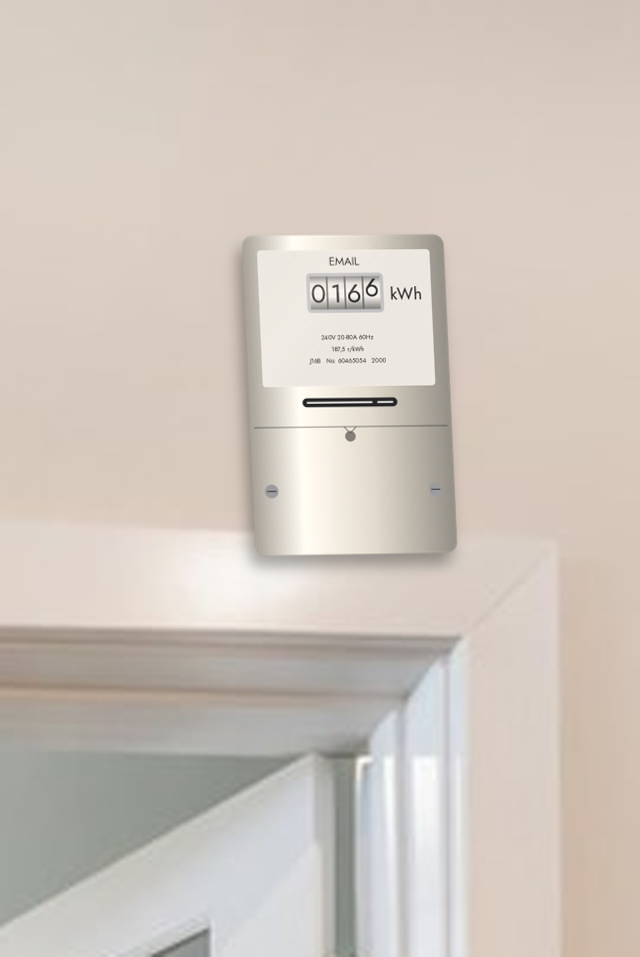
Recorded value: **166** kWh
